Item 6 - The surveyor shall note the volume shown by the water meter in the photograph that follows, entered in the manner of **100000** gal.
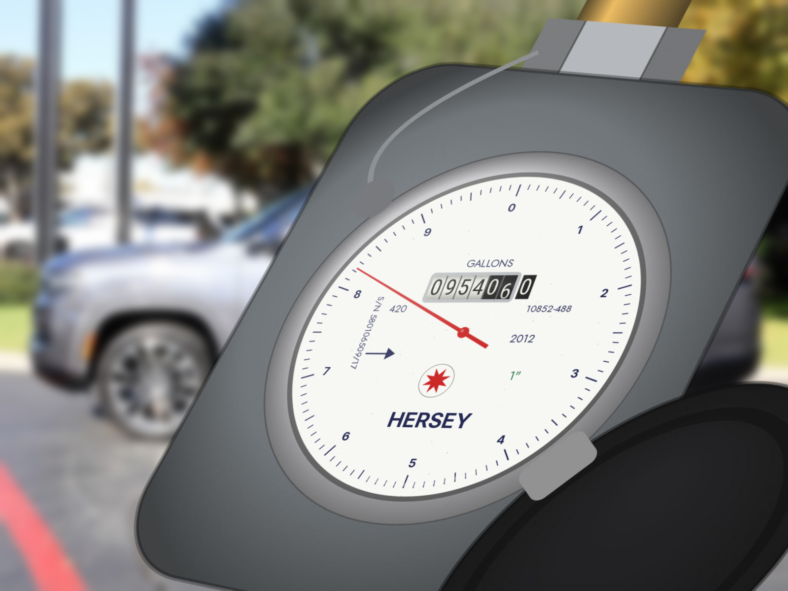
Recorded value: **954058.2** gal
